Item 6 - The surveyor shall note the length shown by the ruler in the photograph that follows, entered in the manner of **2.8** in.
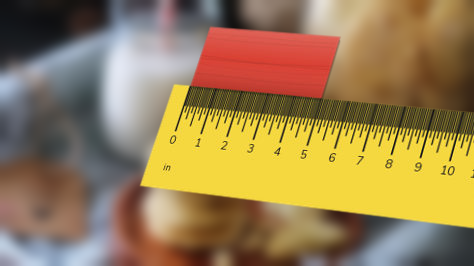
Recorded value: **5** in
